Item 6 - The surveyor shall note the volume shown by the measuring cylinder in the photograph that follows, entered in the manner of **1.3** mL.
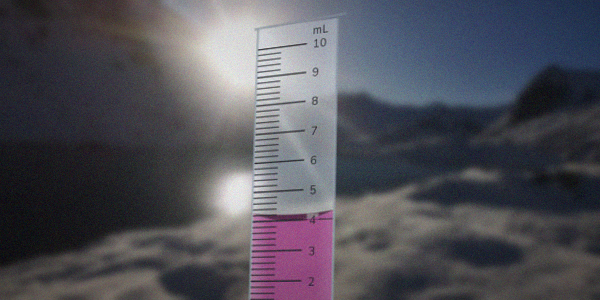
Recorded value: **4** mL
